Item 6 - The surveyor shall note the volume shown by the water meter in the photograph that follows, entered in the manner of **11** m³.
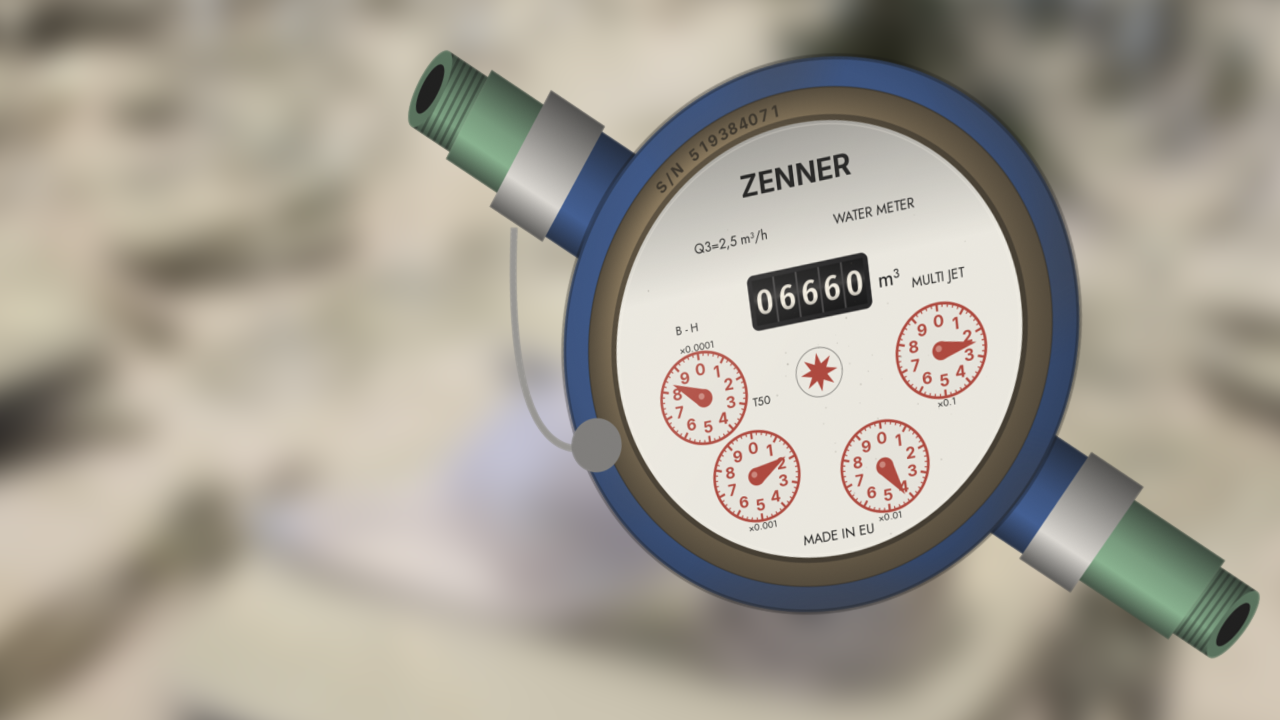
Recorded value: **6660.2418** m³
